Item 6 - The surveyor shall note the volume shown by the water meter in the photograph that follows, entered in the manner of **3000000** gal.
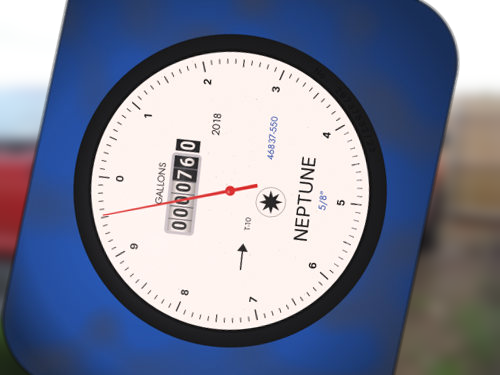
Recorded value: **759.5** gal
